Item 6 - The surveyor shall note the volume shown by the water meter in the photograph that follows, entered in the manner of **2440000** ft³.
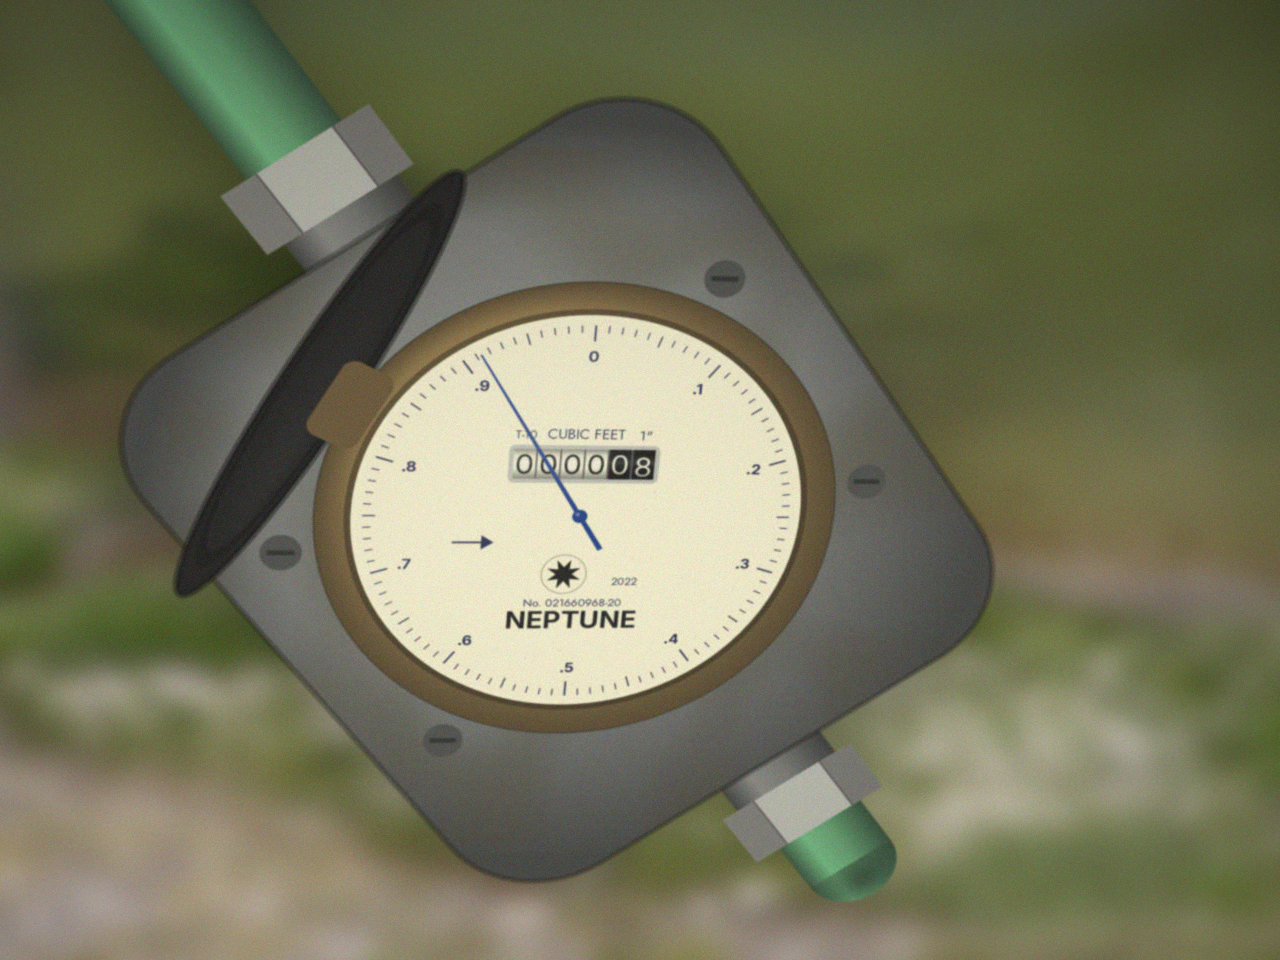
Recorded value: **7.91** ft³
